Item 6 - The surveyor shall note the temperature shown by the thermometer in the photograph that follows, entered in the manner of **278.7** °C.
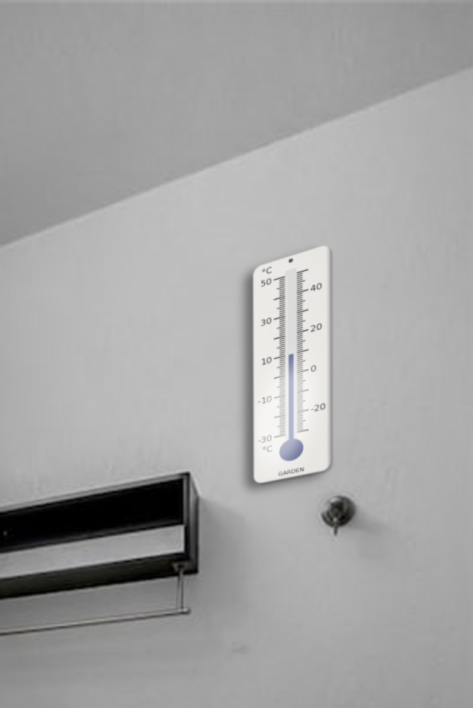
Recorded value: **10** °C
